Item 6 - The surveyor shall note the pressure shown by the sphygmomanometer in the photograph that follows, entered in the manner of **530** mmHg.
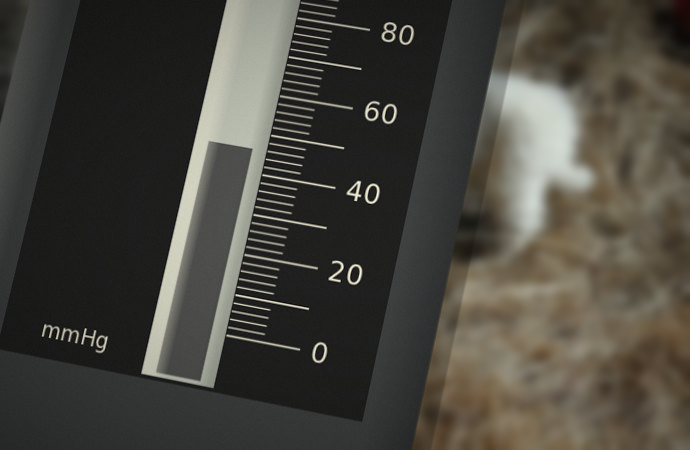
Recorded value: **46** mmHg
